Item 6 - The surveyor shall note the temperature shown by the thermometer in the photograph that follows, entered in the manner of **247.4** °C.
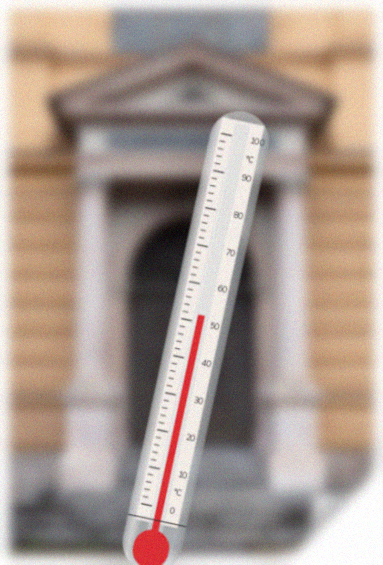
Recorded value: **52** °C
